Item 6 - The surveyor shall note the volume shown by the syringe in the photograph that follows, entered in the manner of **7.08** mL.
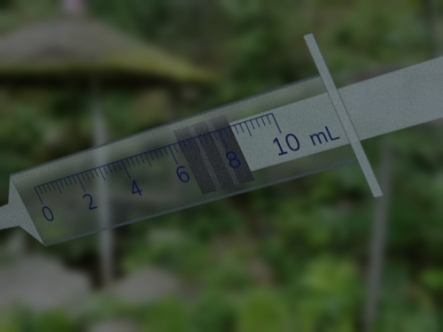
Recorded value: **6.4** mL
